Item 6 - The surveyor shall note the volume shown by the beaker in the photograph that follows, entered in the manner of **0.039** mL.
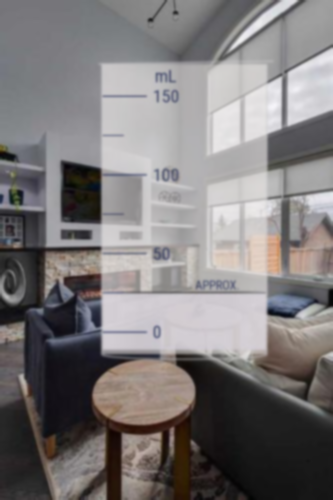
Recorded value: **25** mL
